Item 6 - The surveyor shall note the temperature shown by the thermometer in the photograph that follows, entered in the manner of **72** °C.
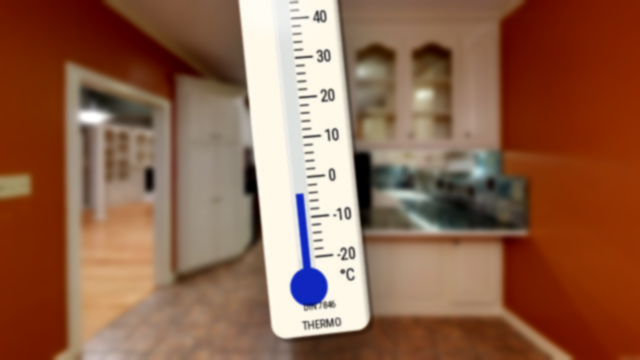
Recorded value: **-4** °C
